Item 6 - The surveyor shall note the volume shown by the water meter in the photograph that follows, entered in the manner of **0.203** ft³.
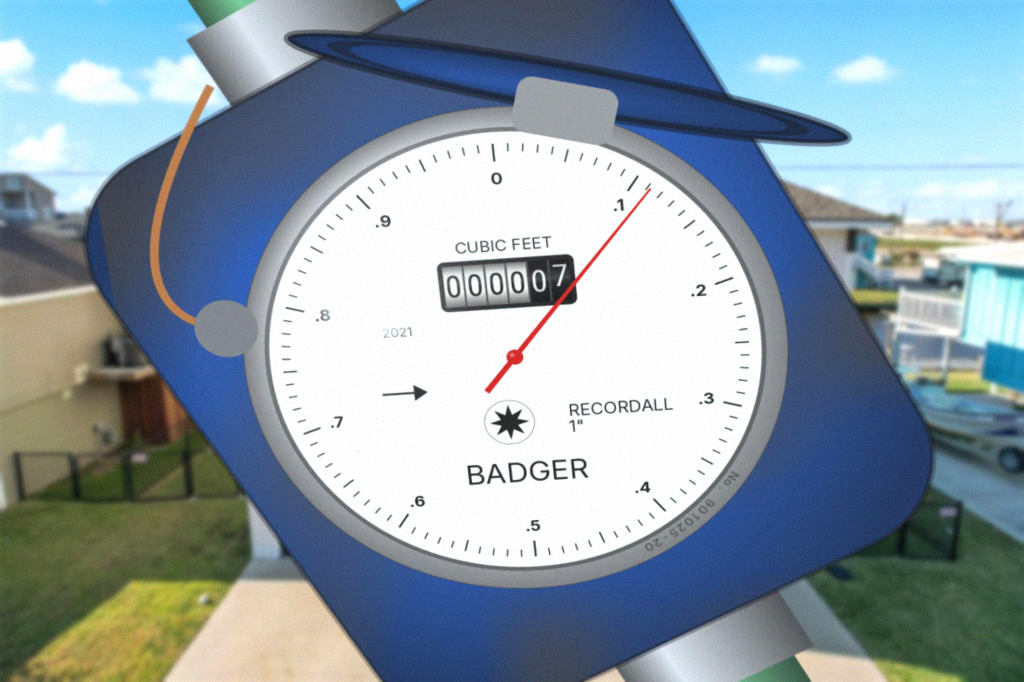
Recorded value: **7.11** ft³
